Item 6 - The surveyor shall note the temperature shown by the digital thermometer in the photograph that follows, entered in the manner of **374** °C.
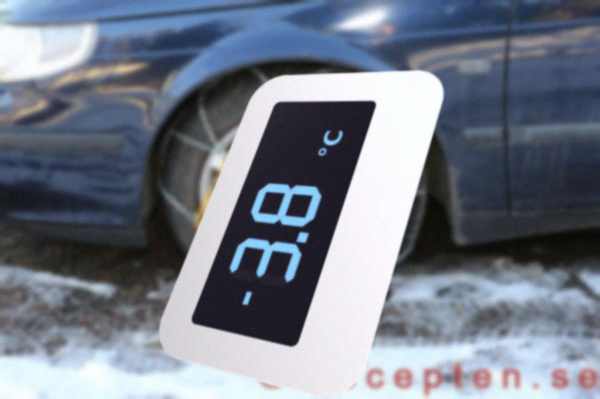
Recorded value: **-3.8** °C
